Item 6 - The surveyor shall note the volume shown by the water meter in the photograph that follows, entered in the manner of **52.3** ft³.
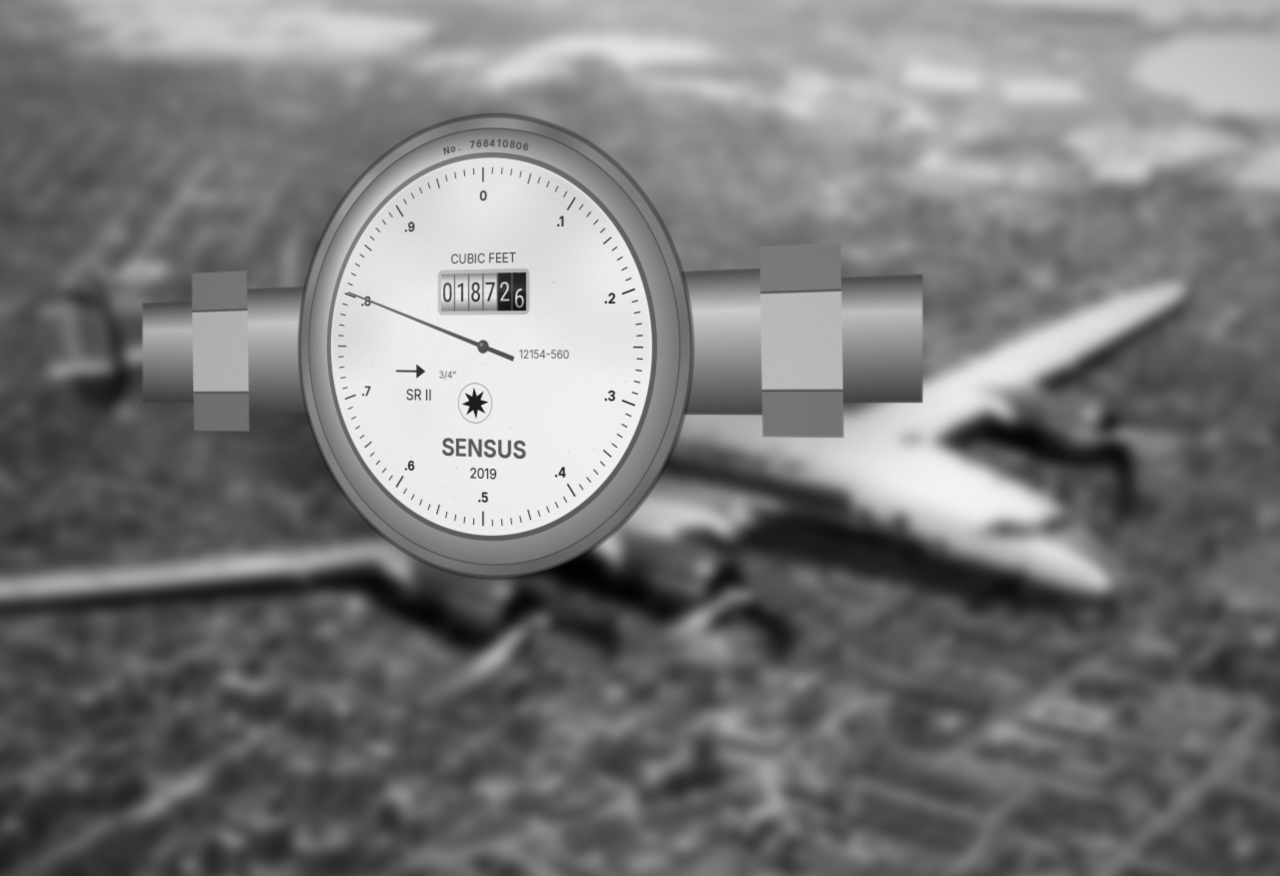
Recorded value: **18725.80** ft³
